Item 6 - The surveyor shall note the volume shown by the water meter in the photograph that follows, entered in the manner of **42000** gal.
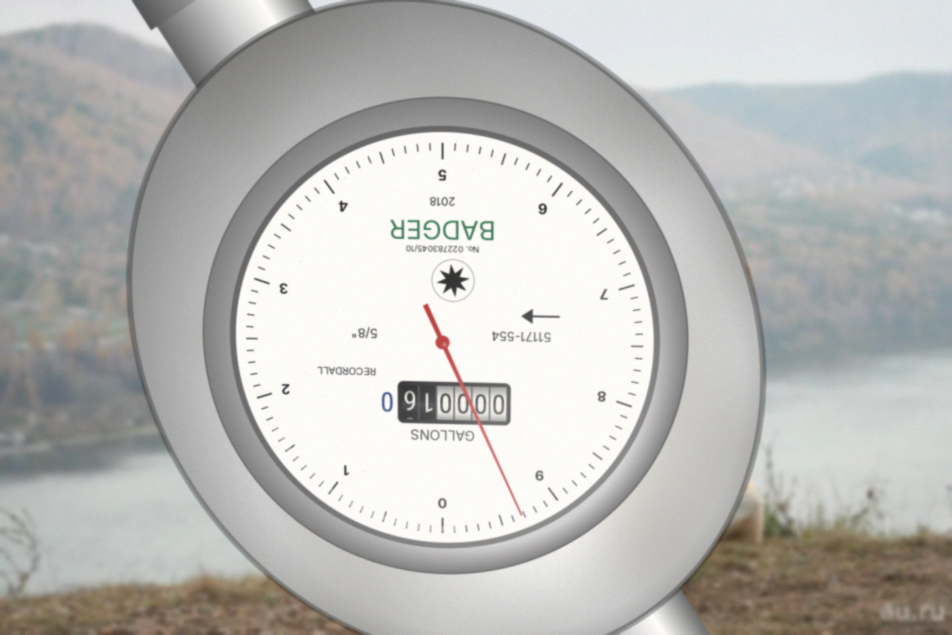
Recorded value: **159.3** gal
